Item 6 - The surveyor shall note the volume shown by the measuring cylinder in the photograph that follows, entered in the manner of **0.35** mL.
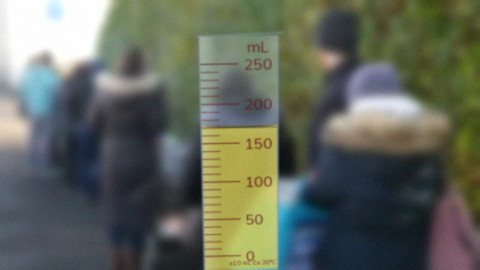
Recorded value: **170** mL
